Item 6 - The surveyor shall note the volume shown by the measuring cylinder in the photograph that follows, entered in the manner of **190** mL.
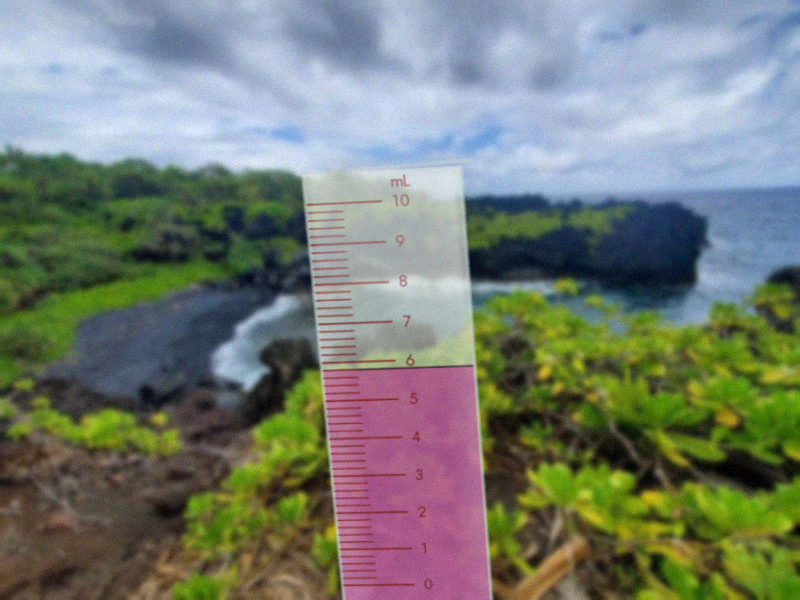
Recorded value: **5.8** mL
